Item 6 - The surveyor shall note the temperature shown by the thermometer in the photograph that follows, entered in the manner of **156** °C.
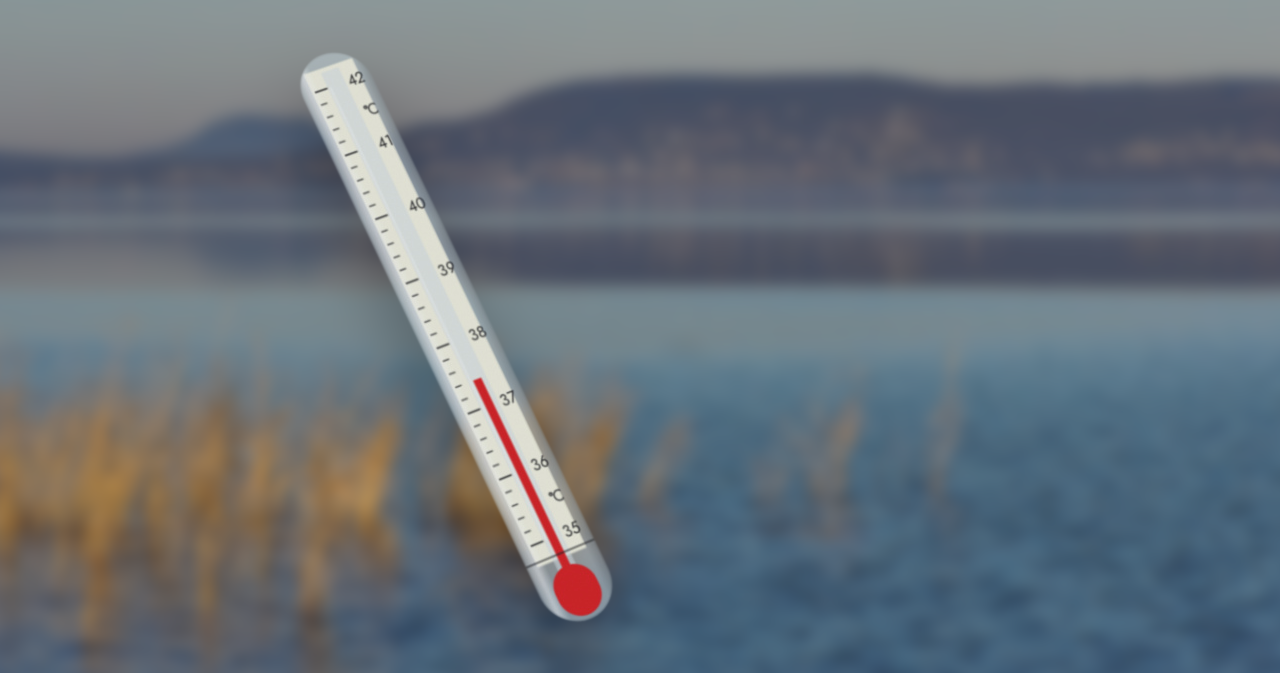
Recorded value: **37.4** °C
